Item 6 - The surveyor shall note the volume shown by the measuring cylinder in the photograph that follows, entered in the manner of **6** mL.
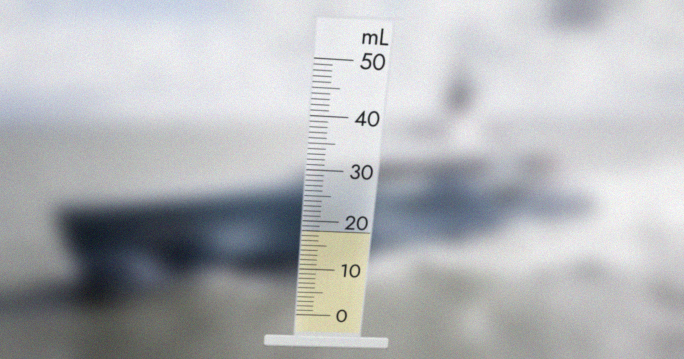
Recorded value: **18** mL
